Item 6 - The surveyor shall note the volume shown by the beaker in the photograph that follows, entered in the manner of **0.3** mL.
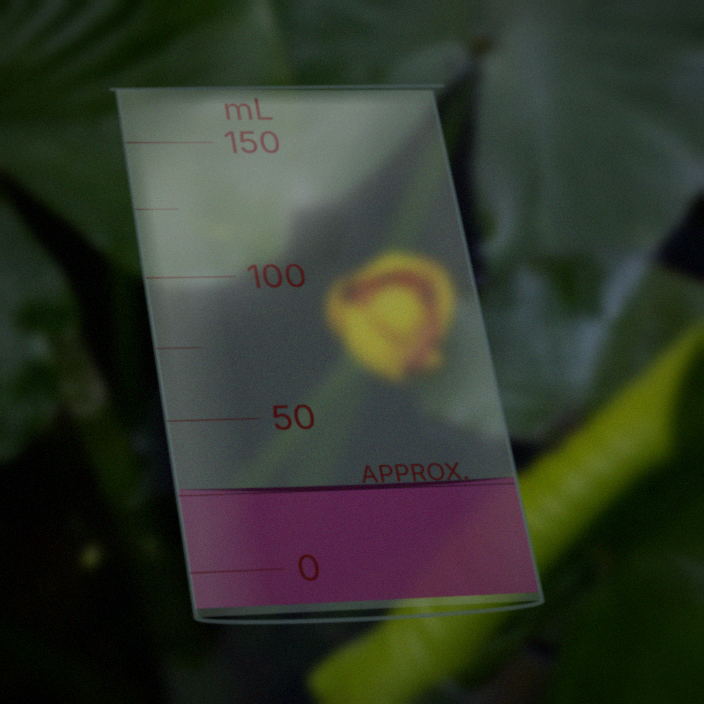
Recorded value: **25** mL
